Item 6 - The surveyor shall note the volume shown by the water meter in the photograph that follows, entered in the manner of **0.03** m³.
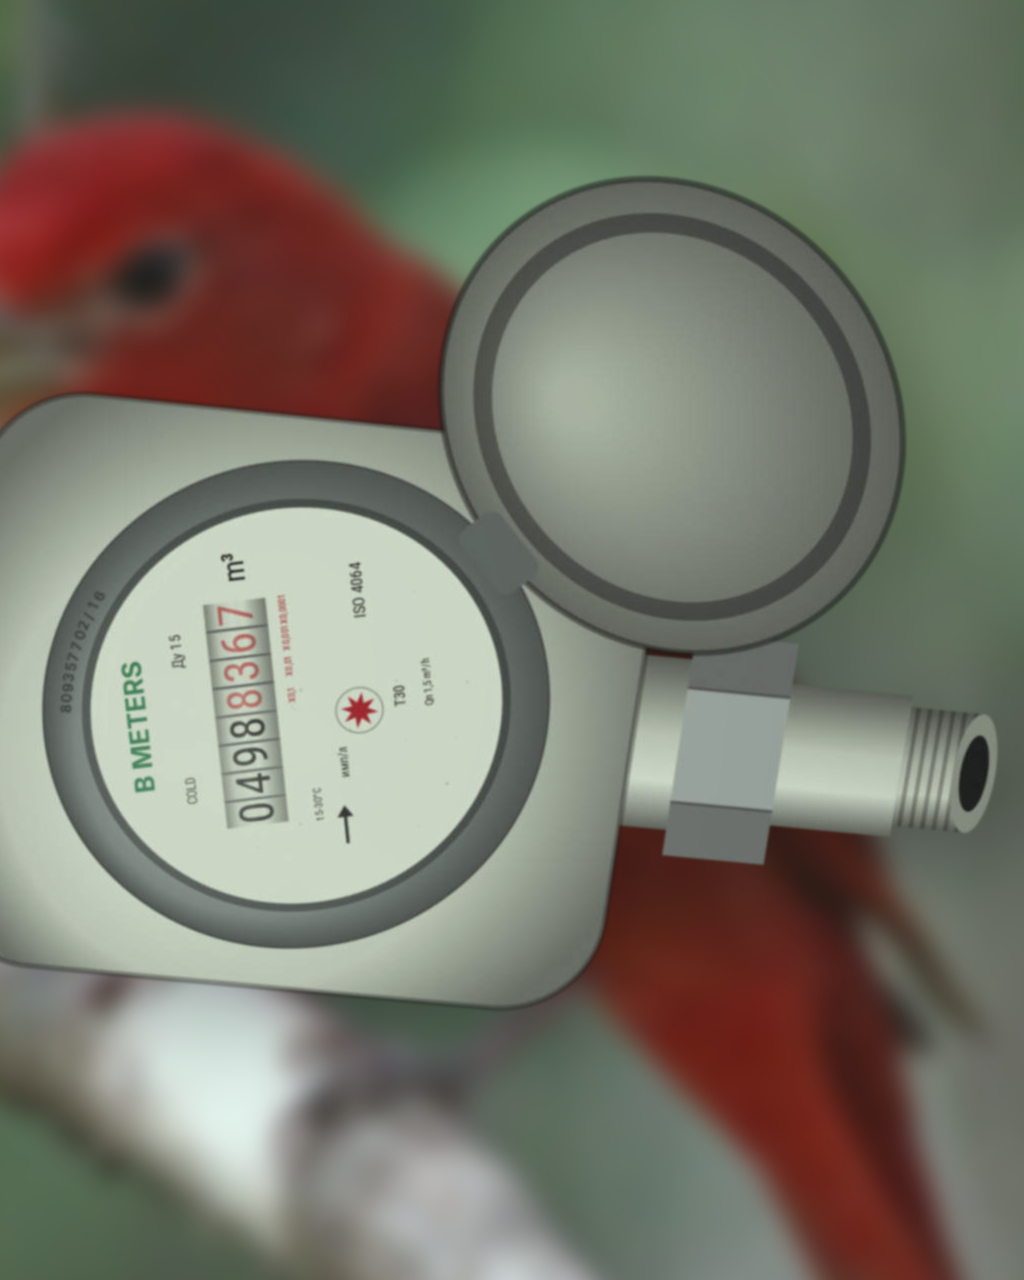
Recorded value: **498.8367** m³
